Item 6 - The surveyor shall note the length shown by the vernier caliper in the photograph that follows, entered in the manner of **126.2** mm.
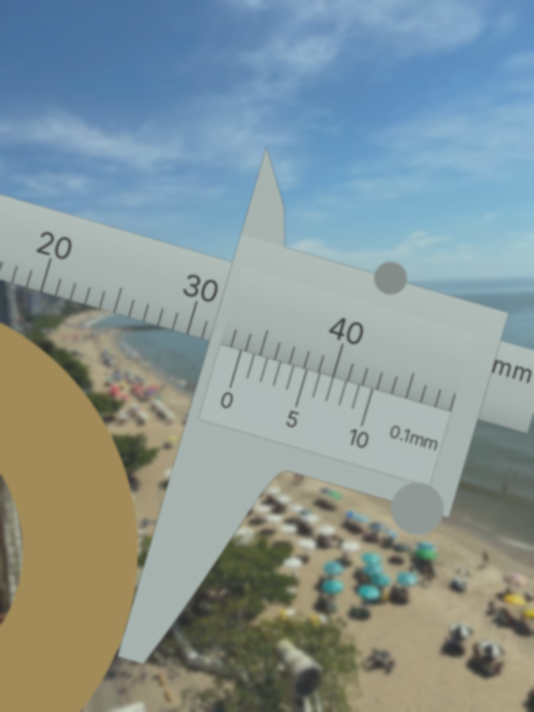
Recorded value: **33.7** mm
